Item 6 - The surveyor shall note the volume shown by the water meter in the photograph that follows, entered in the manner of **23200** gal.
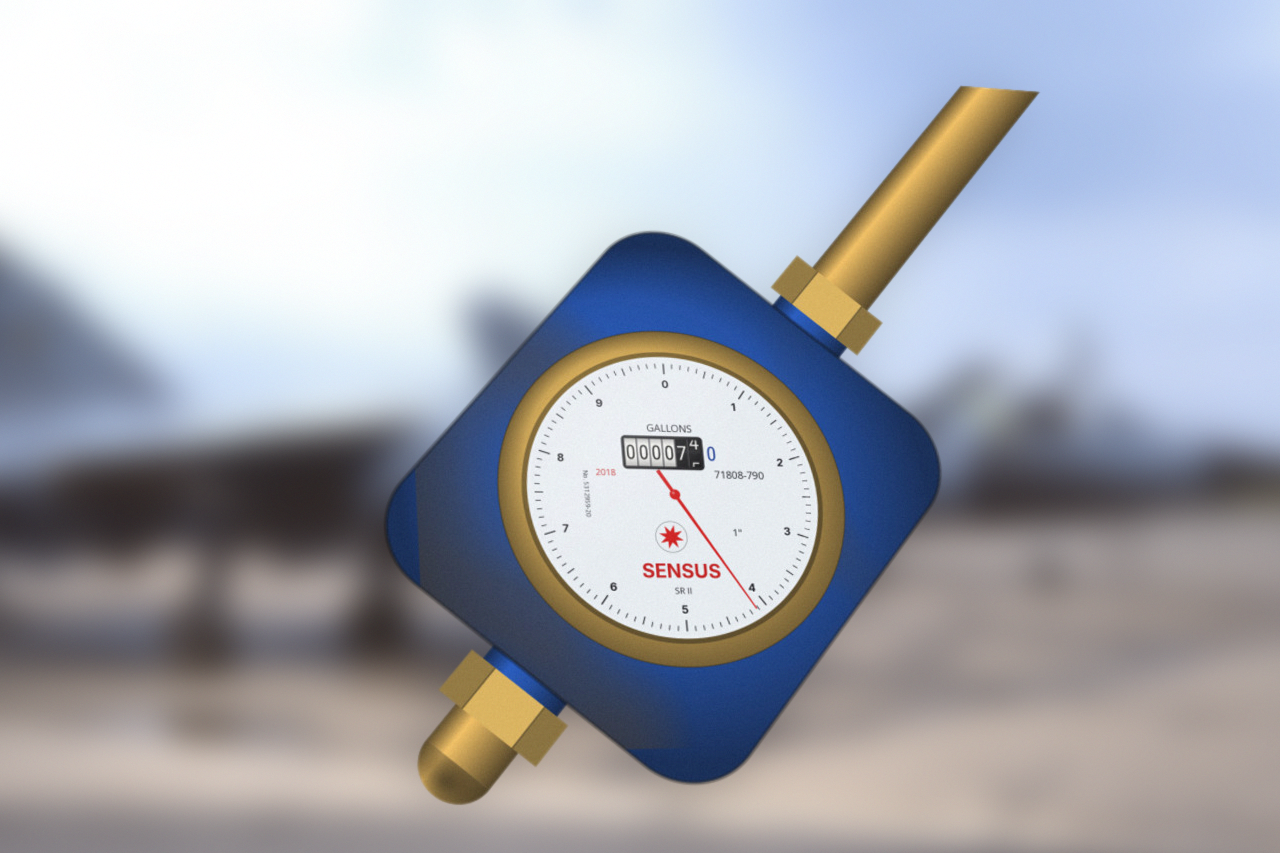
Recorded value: **744.1** gal
